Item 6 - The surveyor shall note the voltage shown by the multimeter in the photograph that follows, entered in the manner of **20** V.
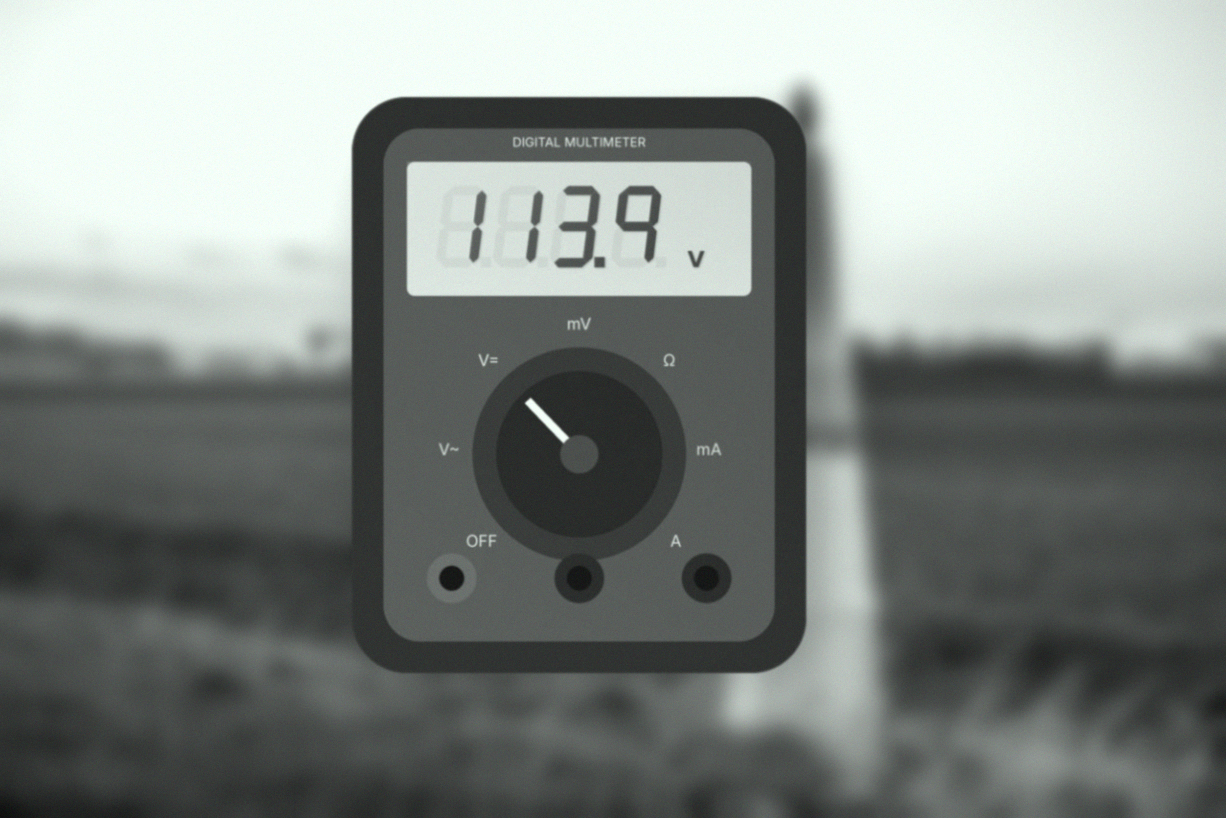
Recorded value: **113.9** V
